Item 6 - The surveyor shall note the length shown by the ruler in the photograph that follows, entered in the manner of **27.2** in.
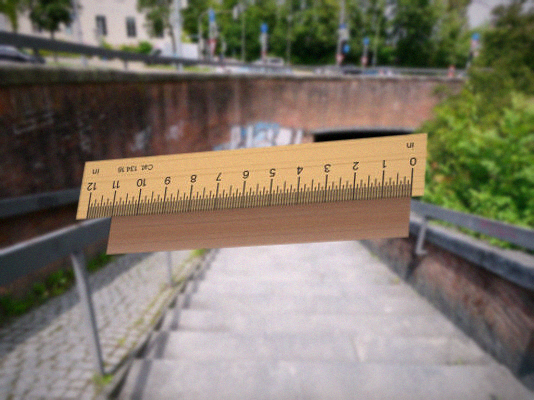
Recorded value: **11** in
